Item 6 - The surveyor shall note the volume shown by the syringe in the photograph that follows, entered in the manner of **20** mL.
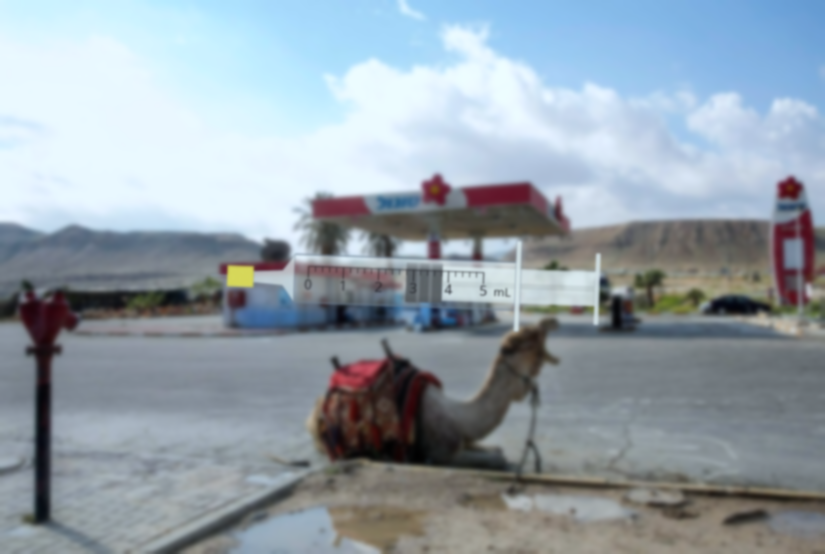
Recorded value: **2.8** mL
